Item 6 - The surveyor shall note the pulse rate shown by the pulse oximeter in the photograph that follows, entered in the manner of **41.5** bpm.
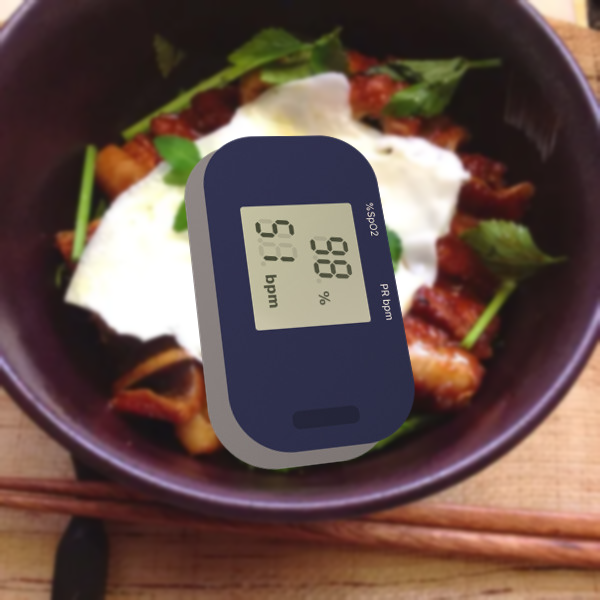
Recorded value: **51** bpm
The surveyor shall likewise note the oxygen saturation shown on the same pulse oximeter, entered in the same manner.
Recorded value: **98** %
